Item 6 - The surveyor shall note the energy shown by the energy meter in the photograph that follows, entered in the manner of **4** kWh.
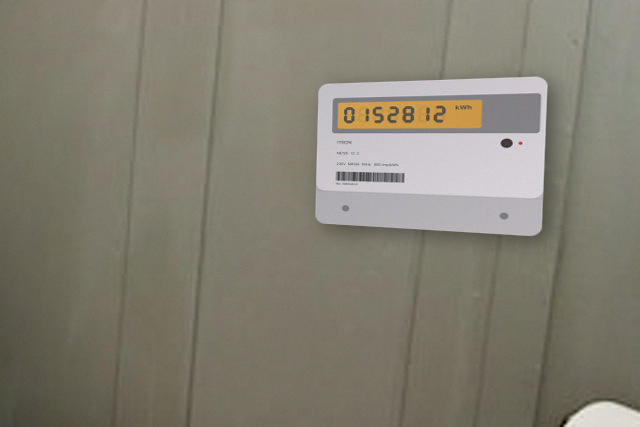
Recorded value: **152812** kWh
